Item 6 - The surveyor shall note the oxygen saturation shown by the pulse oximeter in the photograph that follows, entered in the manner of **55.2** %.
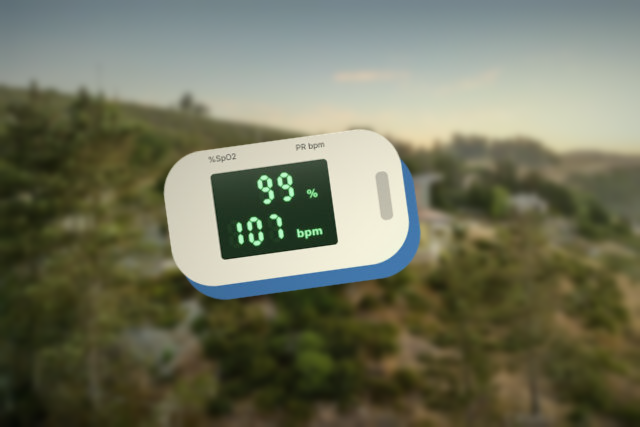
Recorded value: **99** %
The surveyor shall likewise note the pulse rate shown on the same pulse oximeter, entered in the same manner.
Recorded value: **107** bpm
